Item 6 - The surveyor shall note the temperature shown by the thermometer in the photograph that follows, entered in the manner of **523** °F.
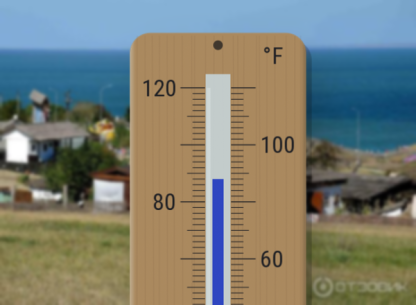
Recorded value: **88** °F
